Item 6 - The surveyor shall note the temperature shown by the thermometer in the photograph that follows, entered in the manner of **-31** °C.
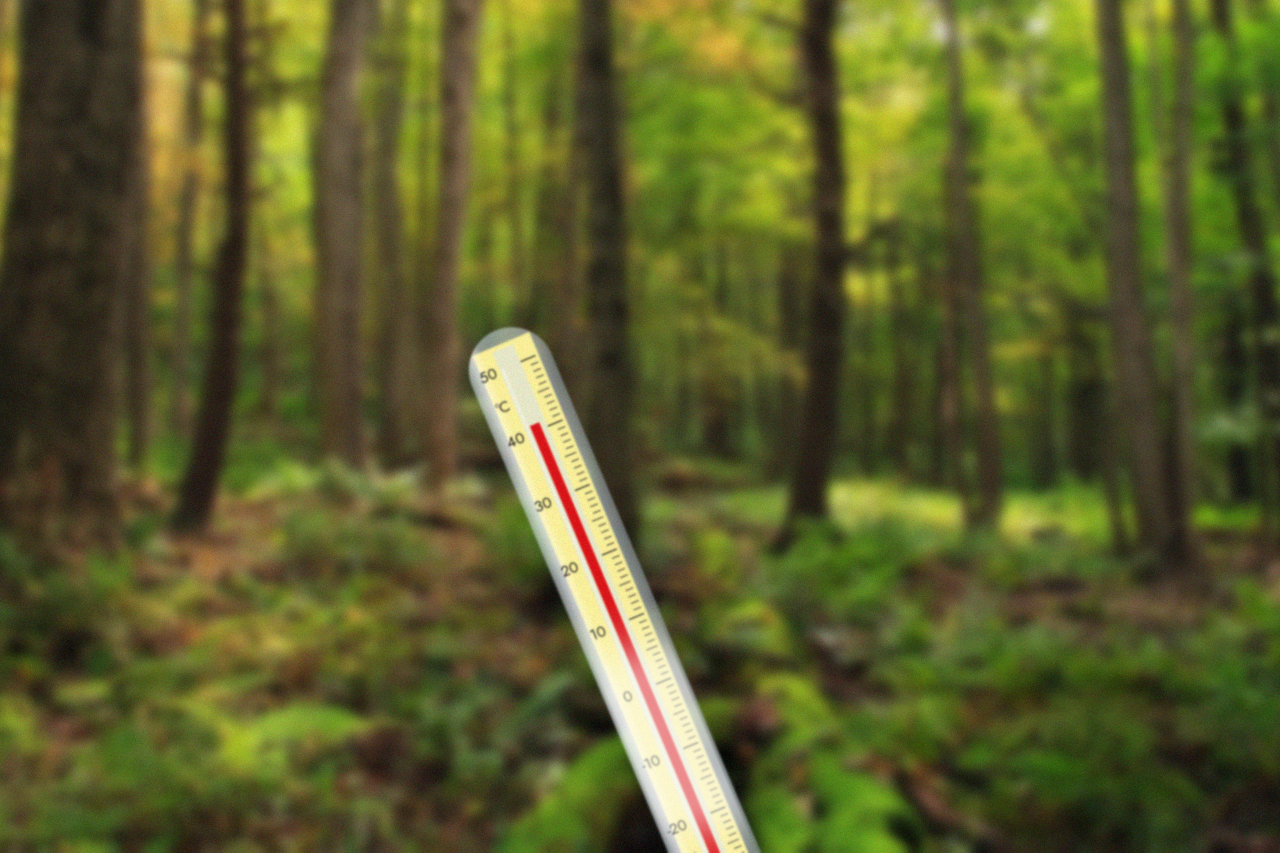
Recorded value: **41** °C
